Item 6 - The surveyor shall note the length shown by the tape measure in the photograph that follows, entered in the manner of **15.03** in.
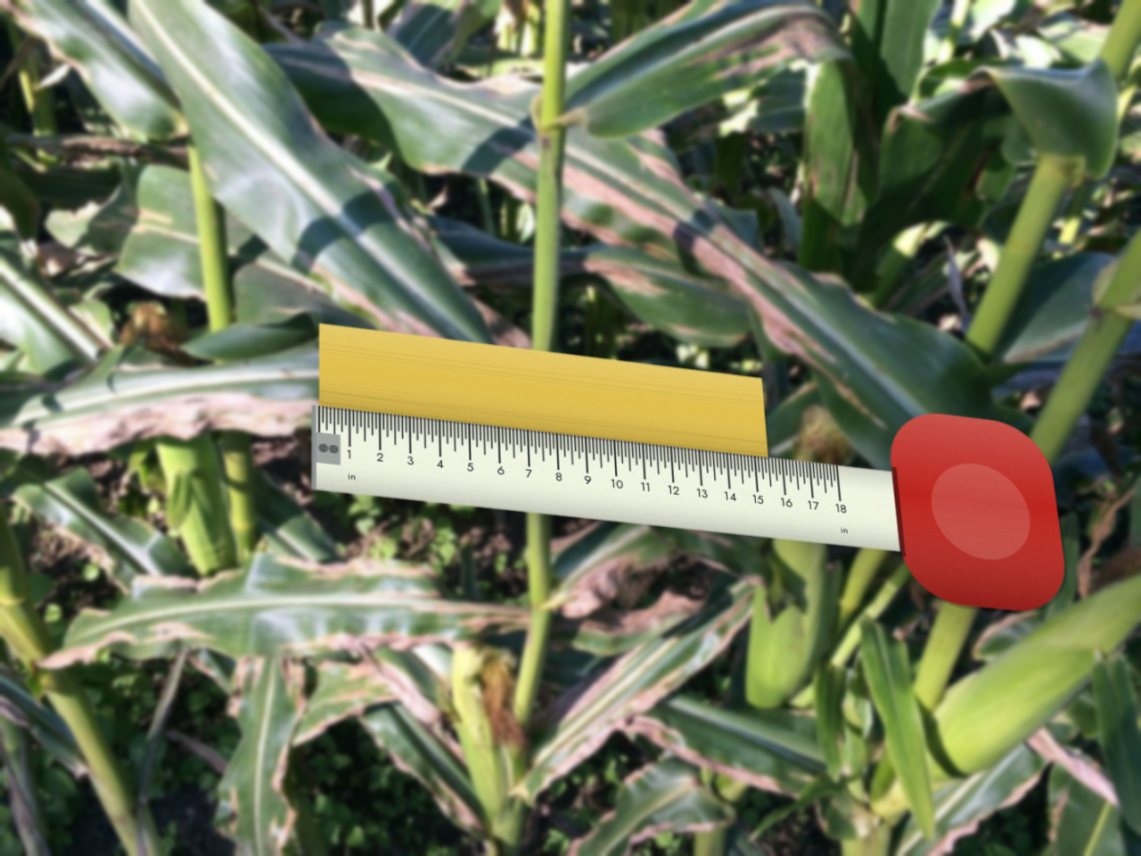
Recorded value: **15.5** in
